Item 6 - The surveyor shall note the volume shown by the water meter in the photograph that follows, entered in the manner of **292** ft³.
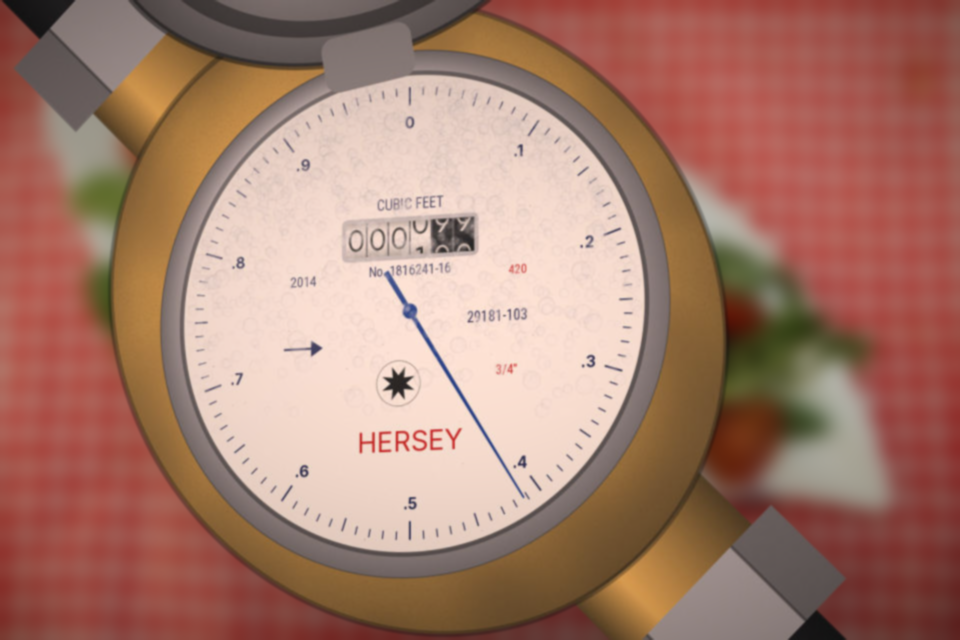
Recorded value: **99.41** ft³
